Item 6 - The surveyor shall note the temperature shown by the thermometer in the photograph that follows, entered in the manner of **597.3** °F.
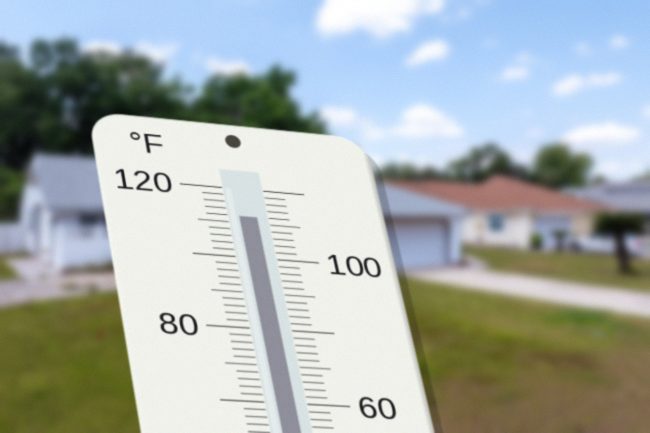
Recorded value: **112** °F
